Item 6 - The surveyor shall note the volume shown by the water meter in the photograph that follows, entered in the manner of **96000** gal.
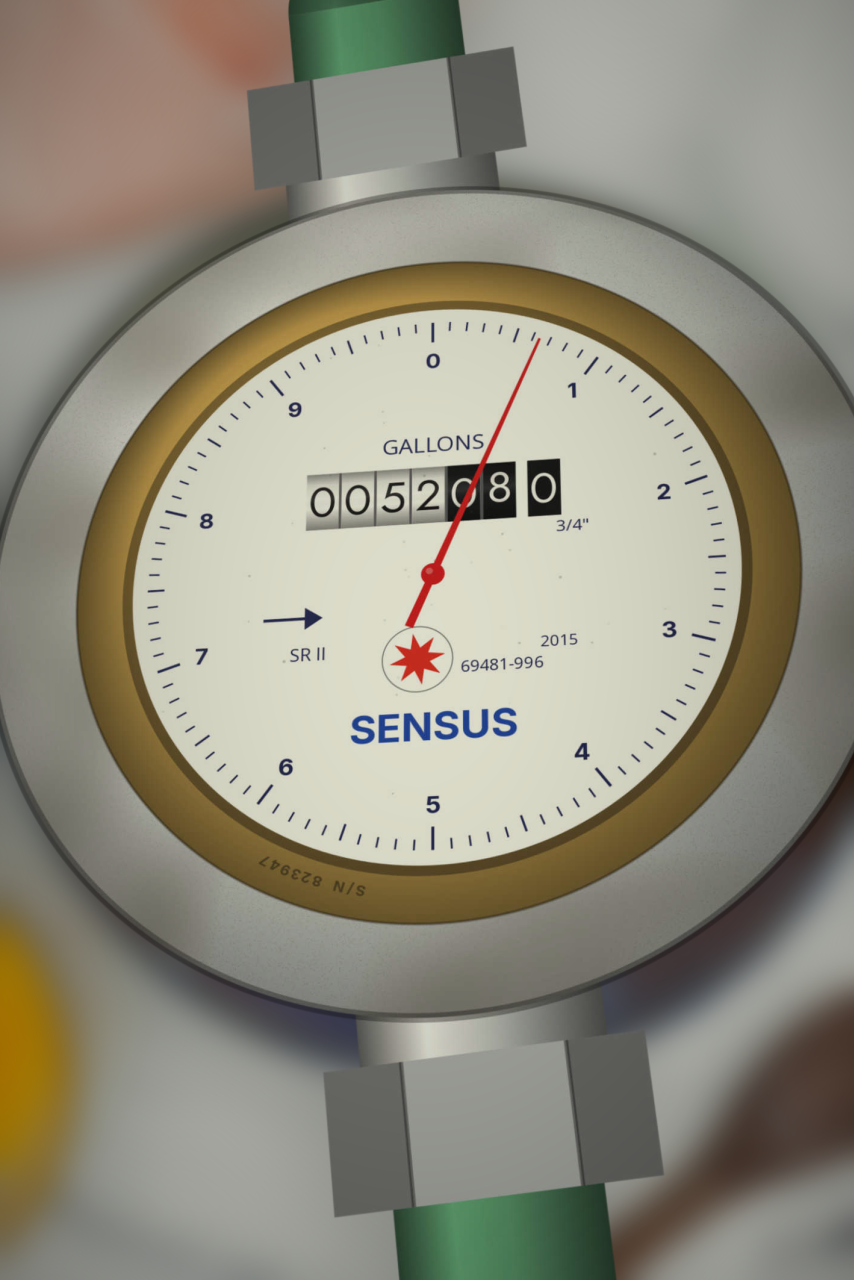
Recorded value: **52080.6** gal
